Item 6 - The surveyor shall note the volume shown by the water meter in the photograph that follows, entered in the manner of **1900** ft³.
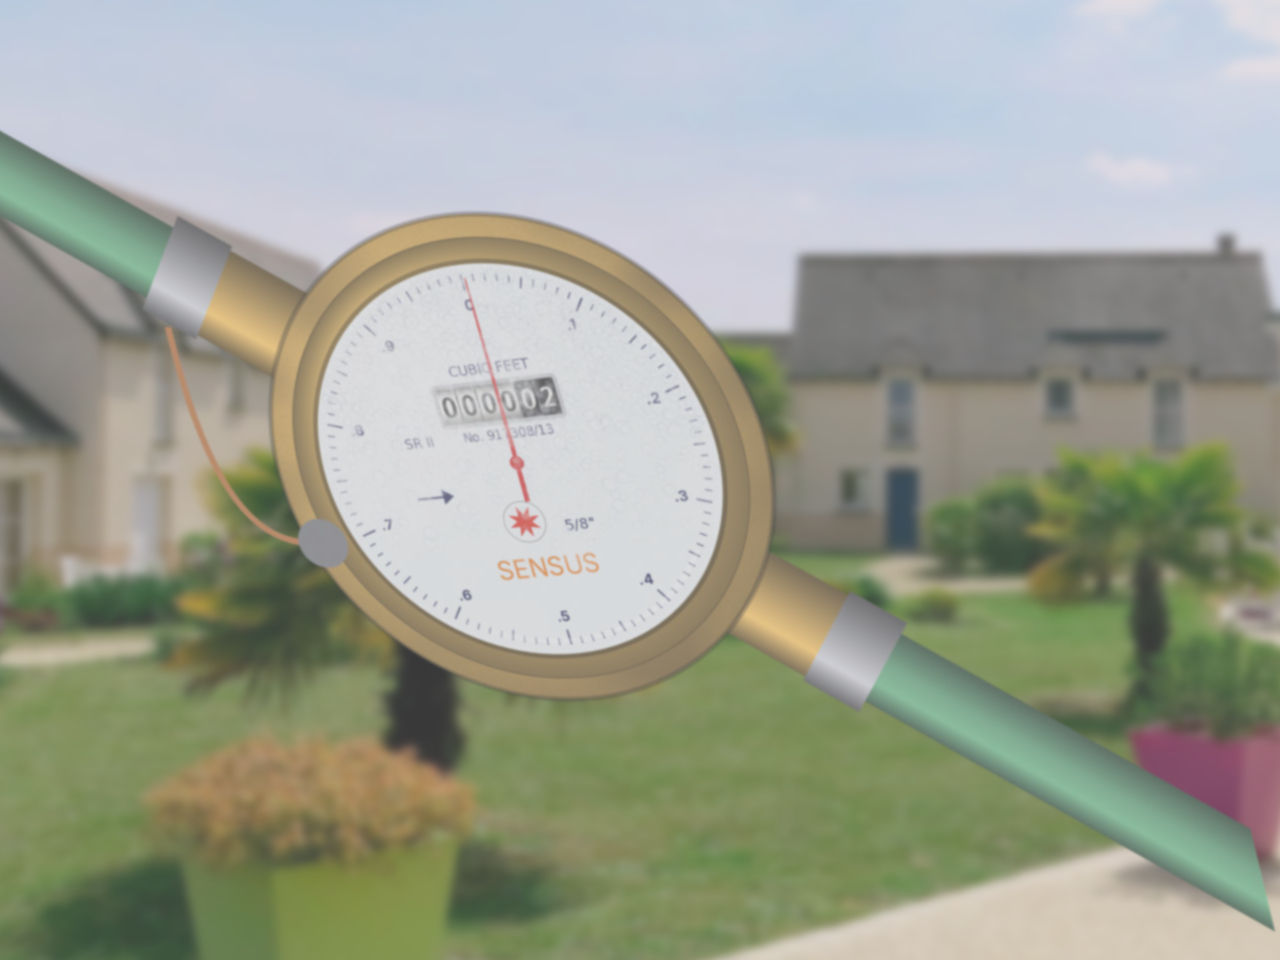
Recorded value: **2.00** ft³
